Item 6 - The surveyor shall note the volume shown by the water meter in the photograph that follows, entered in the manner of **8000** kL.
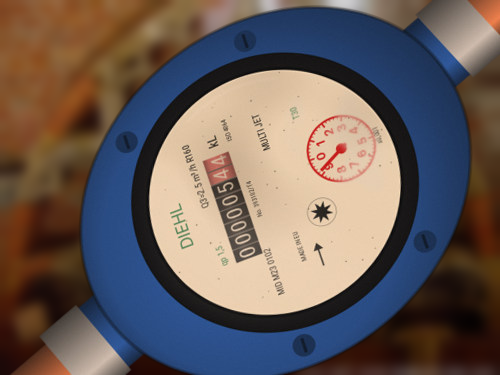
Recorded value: **5.439** kL
